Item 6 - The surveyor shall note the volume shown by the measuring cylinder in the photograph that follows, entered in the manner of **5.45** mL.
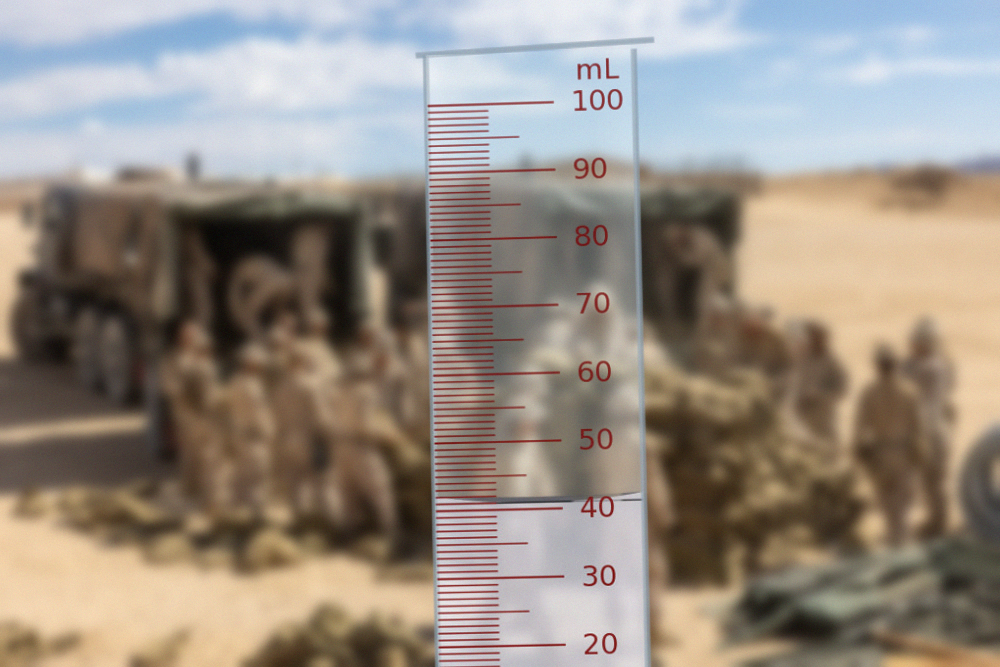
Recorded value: **41** mL
